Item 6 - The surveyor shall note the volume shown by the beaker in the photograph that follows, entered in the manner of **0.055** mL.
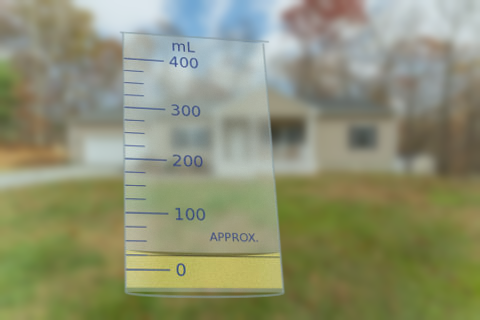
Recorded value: **25** mL
